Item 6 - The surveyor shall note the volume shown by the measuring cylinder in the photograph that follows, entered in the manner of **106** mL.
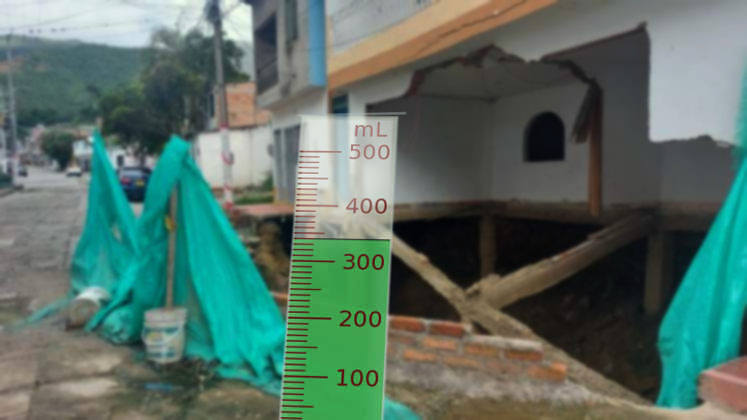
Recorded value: **340** mL
